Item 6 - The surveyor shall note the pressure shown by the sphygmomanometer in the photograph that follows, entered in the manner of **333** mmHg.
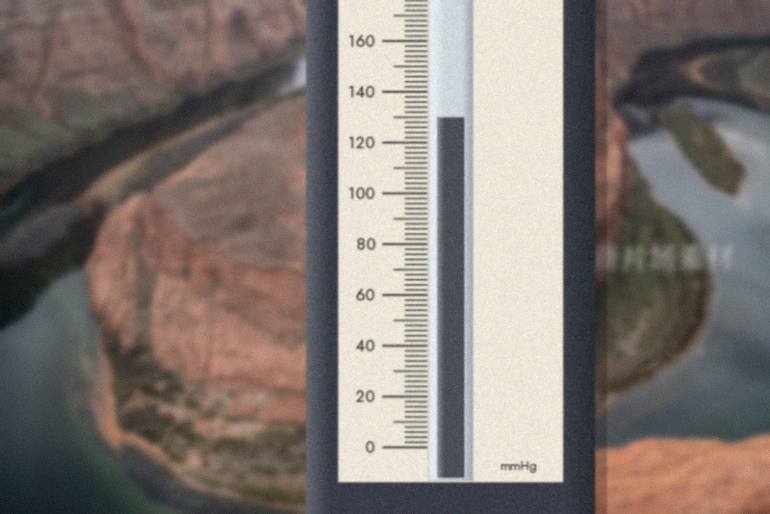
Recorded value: **130** mmHg
